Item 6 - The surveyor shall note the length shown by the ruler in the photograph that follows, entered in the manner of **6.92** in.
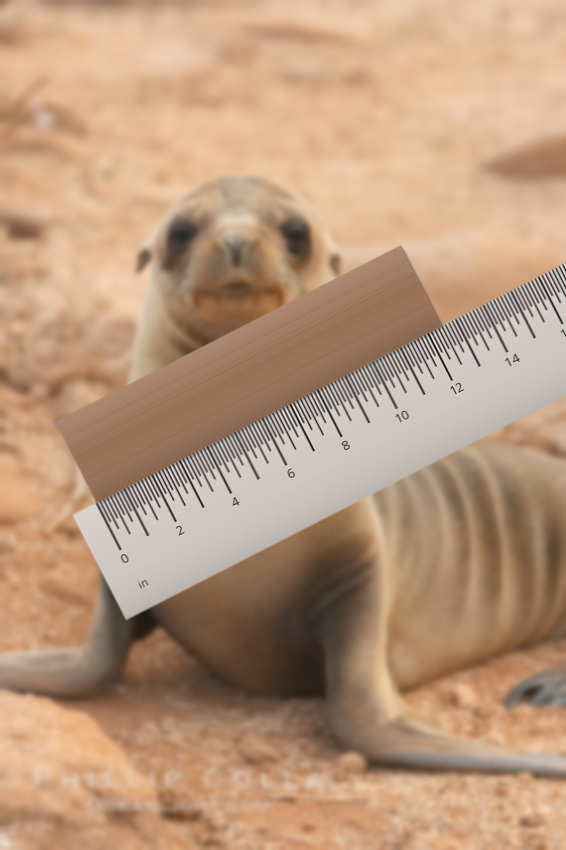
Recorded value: **12.5** in
